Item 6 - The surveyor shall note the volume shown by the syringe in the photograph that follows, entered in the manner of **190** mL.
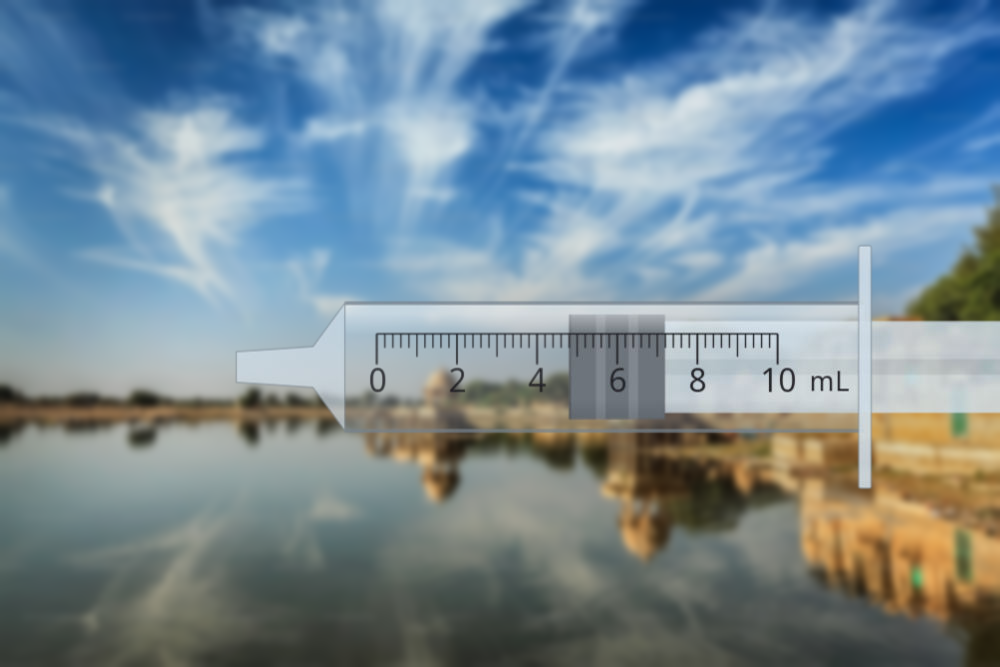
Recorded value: **4.8** mL
